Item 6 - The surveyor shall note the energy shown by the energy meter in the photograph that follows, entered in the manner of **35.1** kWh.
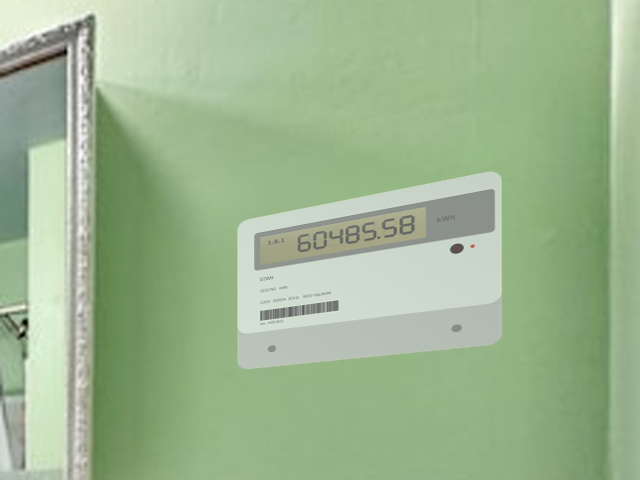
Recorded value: **60485.58** kWh
